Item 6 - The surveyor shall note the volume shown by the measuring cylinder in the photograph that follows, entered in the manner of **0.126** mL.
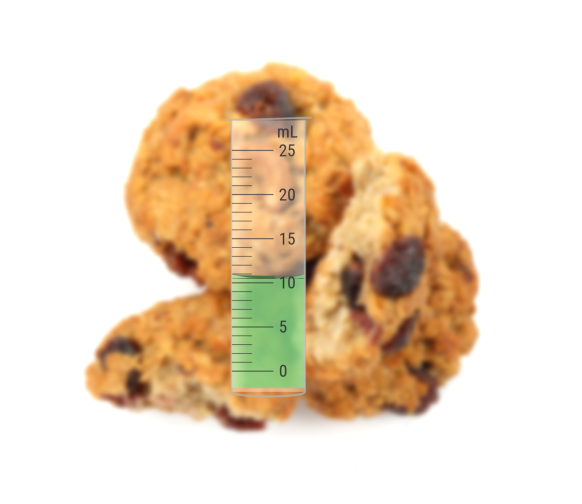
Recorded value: **10.5** mL
